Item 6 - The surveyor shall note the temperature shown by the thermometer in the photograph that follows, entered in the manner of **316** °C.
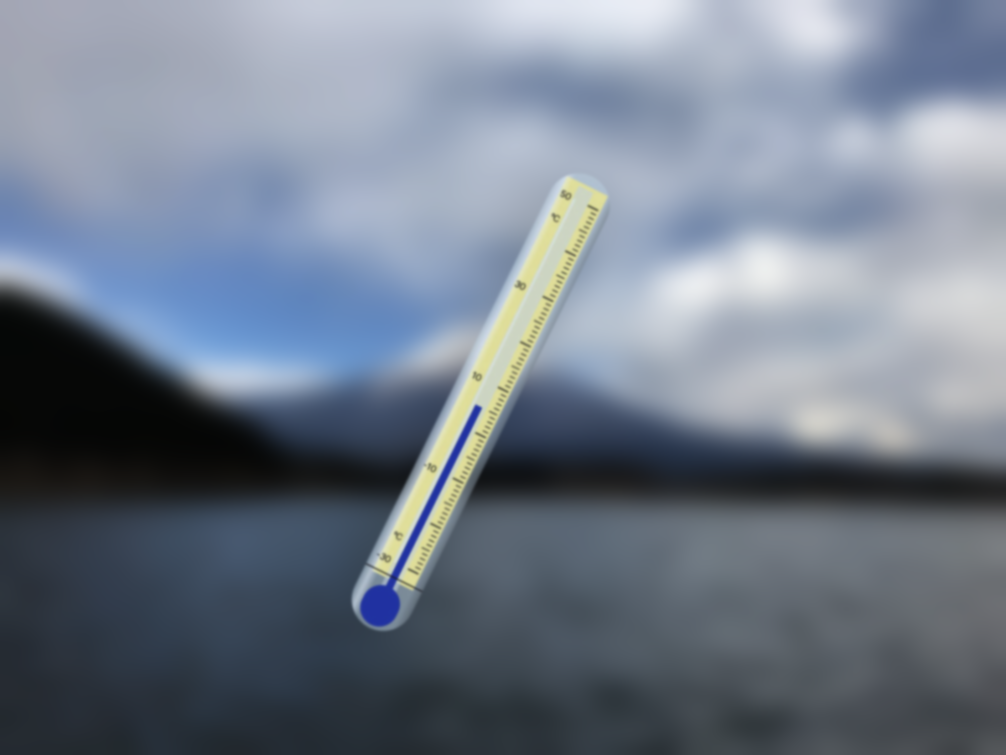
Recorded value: **5** °C
